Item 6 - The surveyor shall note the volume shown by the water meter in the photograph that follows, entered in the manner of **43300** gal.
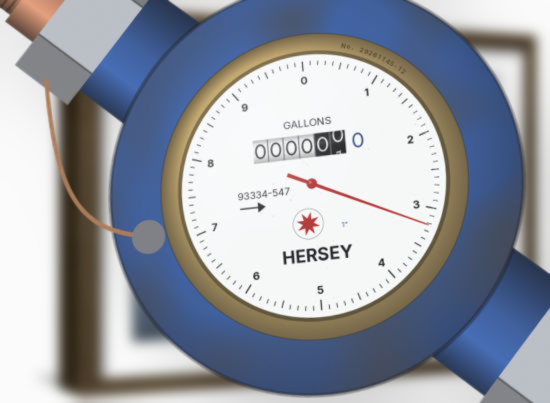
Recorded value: **3.2** gal
